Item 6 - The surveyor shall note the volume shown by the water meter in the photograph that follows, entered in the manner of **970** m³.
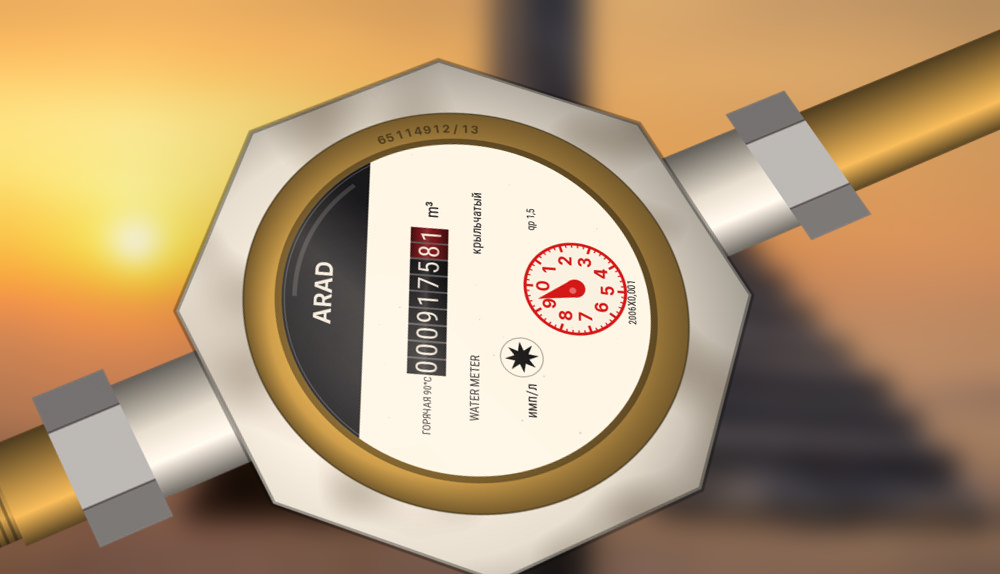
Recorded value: **9175.809** m³
